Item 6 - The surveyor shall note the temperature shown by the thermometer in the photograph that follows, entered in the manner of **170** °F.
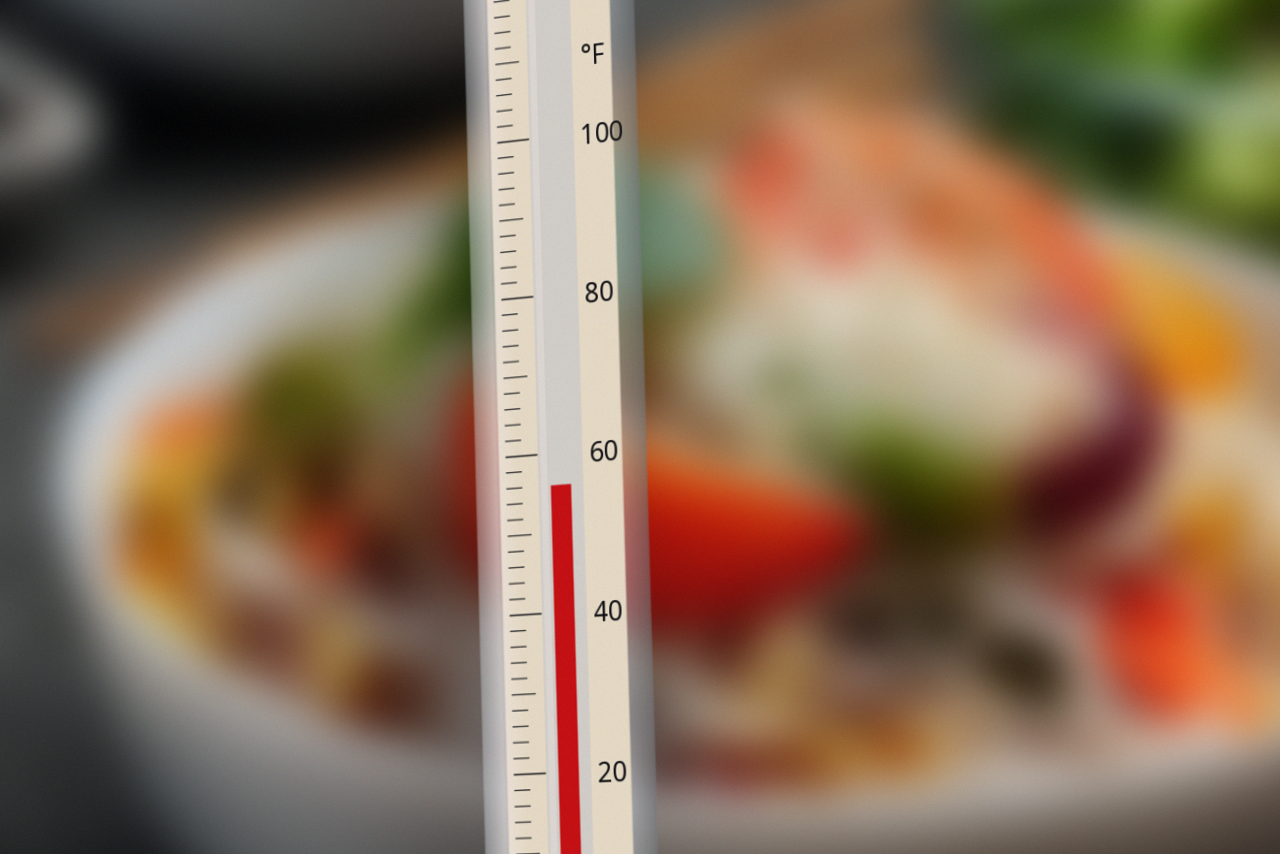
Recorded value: **56** °F
